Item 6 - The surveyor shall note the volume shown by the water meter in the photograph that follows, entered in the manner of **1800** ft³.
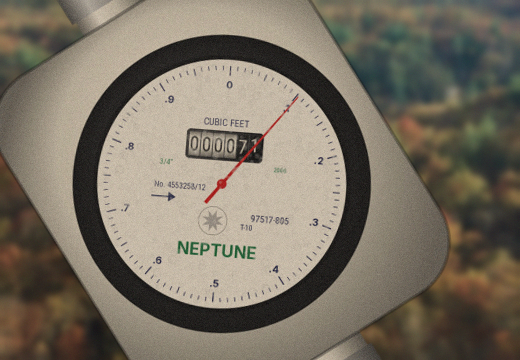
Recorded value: **71.10** ft³
